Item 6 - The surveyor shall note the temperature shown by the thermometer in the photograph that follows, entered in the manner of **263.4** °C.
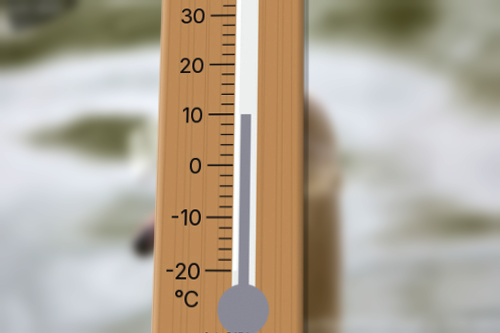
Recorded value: **10** °C
